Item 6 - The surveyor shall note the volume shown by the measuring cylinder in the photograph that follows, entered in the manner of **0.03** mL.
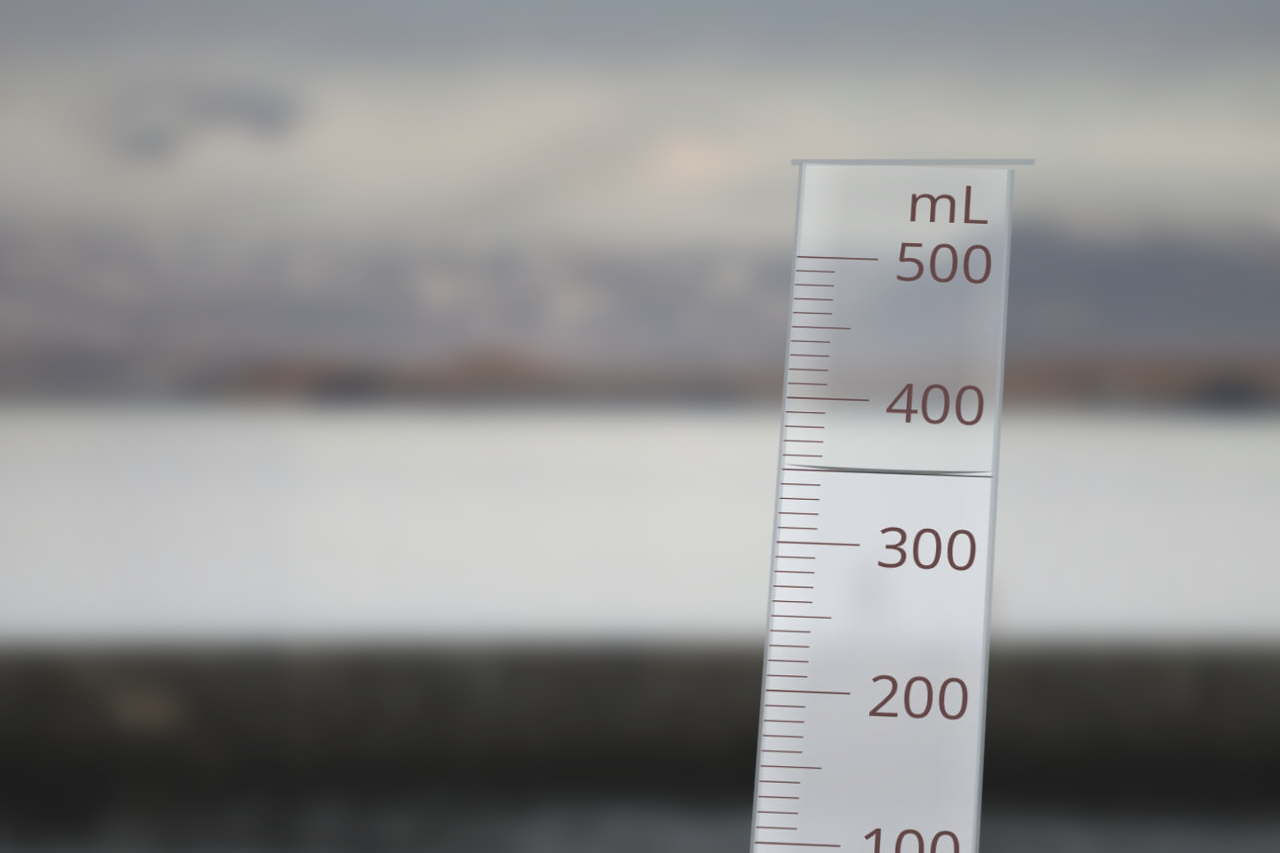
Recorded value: **350** mL
